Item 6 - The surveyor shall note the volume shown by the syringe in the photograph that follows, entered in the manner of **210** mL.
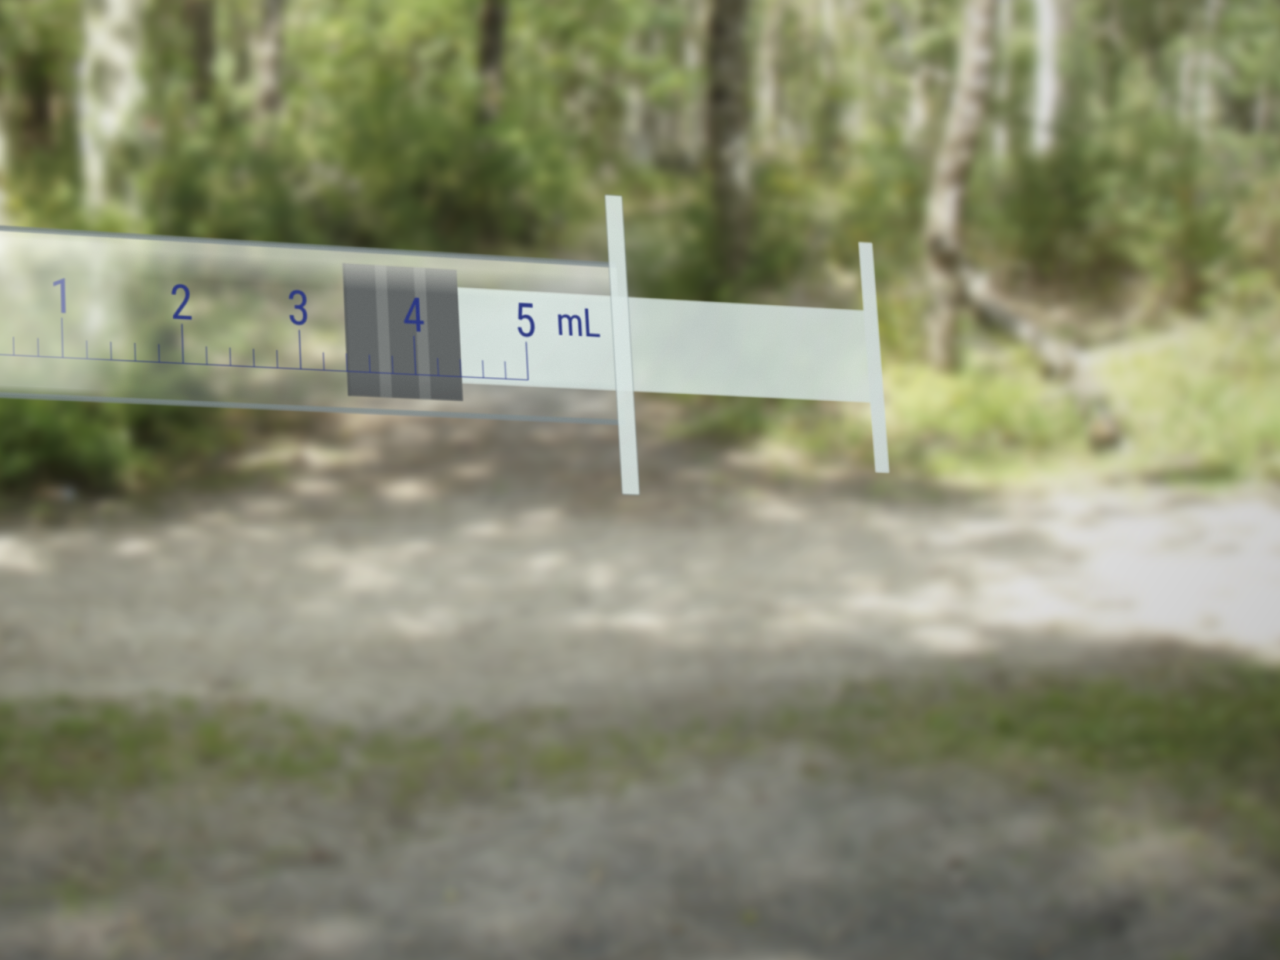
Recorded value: **3.4** mL
